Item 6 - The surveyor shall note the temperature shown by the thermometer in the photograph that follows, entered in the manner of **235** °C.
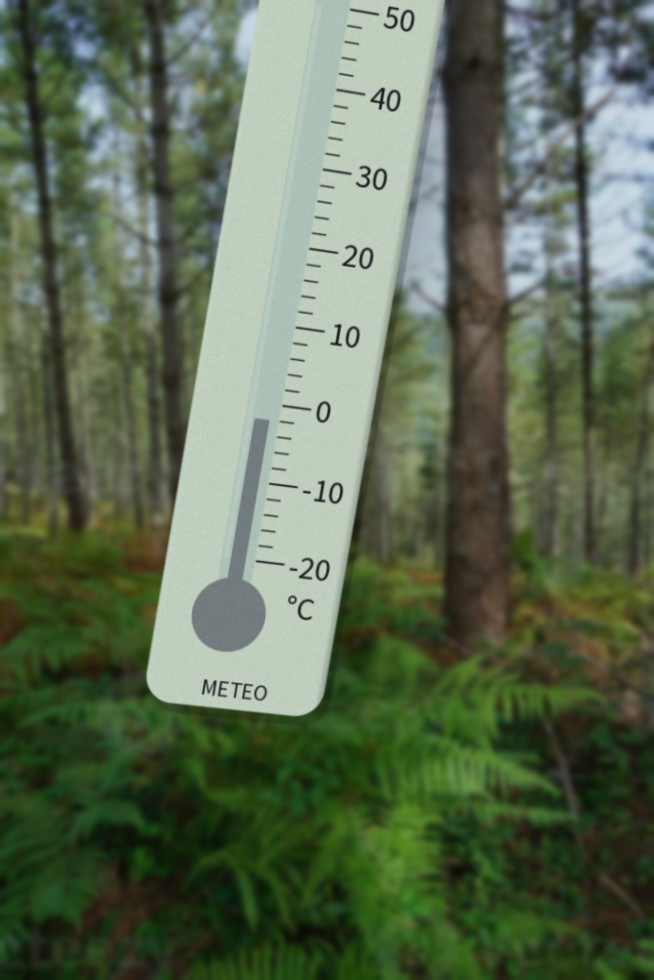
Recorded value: **-2** °C
